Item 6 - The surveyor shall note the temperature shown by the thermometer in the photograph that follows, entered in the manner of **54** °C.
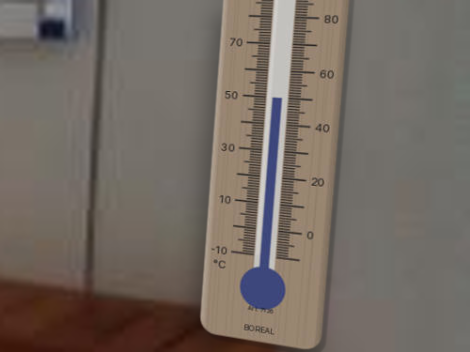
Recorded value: **50** °C
